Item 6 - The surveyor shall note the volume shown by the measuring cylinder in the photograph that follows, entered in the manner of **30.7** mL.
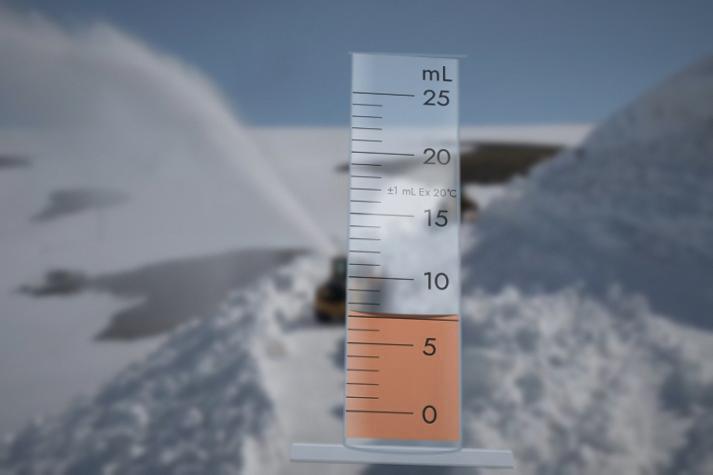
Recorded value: **7** mL
